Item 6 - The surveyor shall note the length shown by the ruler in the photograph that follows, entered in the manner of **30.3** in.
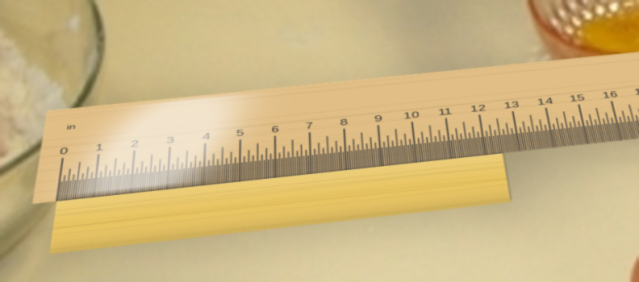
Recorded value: **12.5** in
